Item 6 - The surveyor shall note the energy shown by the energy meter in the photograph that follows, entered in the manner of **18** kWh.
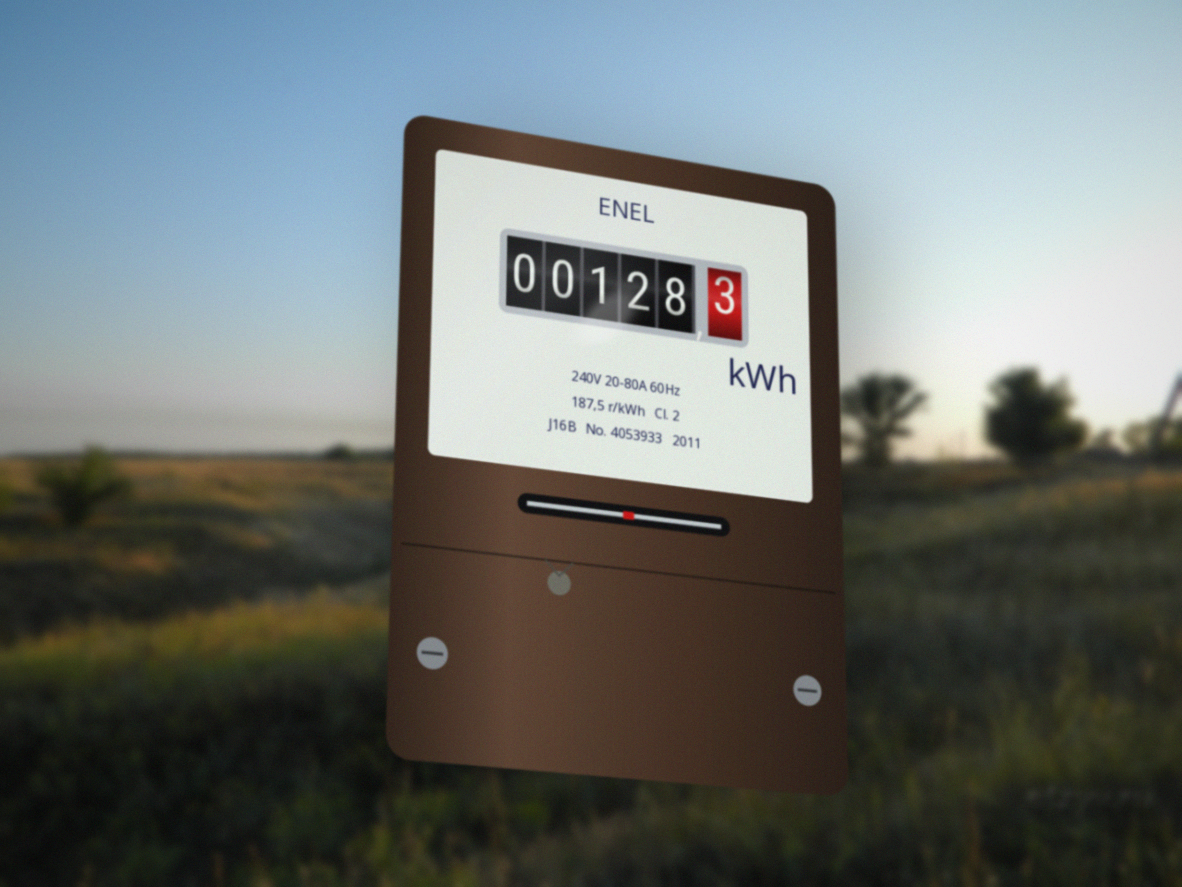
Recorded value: **128.3** kWh
